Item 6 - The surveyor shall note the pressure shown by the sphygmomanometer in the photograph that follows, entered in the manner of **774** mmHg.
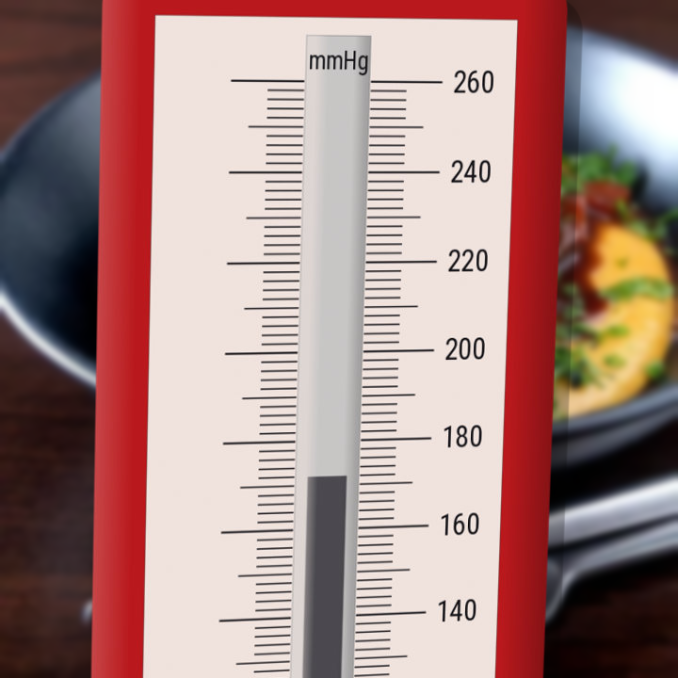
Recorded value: **172** mmHg
